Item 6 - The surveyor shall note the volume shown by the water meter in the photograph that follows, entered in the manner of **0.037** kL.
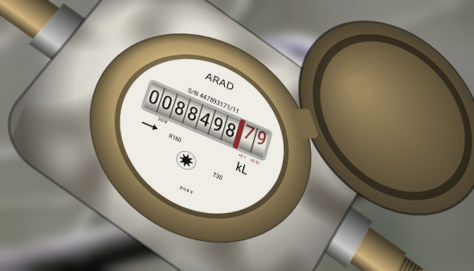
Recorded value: **88498.79** kL
